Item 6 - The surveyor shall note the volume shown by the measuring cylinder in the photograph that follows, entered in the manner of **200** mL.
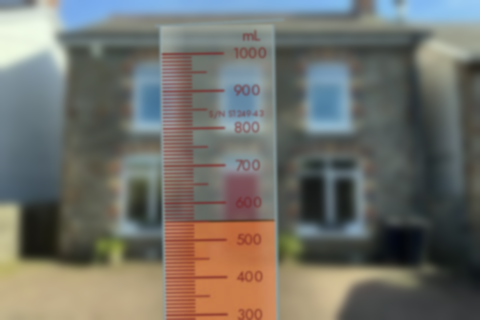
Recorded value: **550** mL
